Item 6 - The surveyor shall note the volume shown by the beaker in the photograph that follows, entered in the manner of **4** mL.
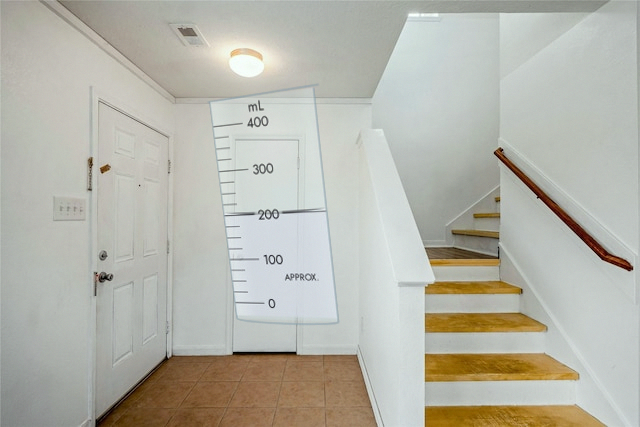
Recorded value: **200** mL
